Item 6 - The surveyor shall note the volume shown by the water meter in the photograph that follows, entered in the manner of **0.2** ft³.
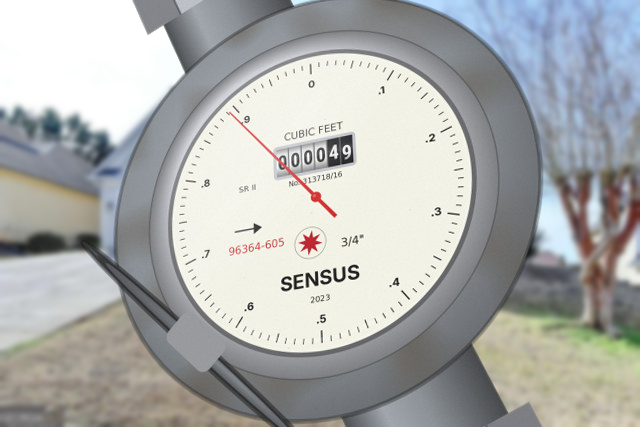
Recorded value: **48.89** ft³
